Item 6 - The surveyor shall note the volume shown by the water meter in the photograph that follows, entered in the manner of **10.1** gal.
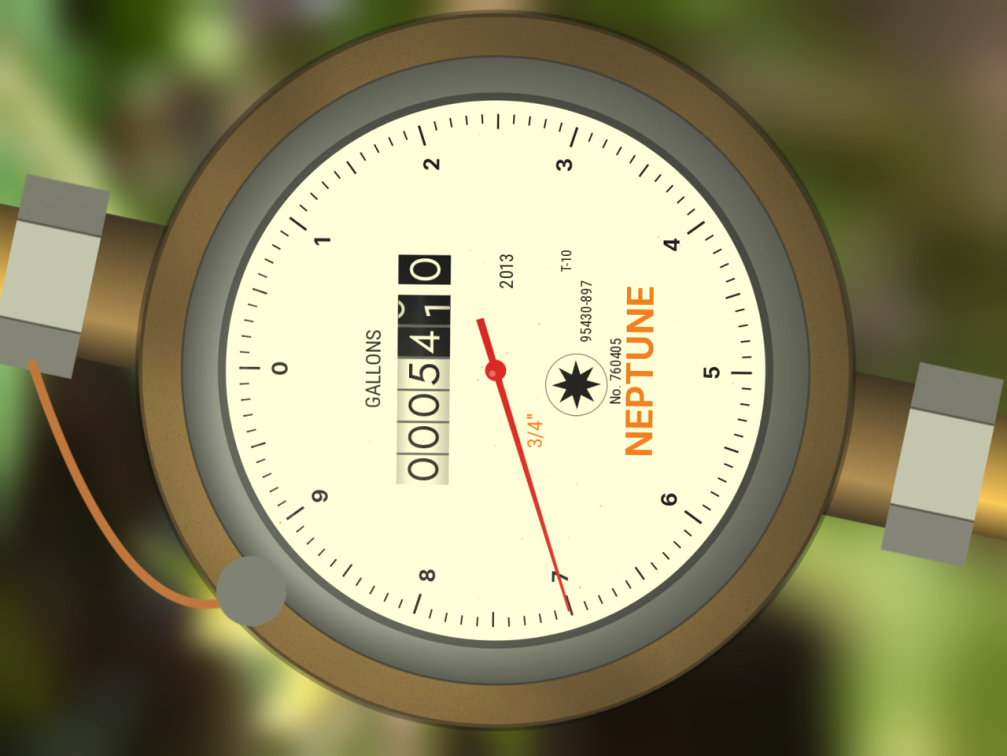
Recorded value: **5407.0** gal
